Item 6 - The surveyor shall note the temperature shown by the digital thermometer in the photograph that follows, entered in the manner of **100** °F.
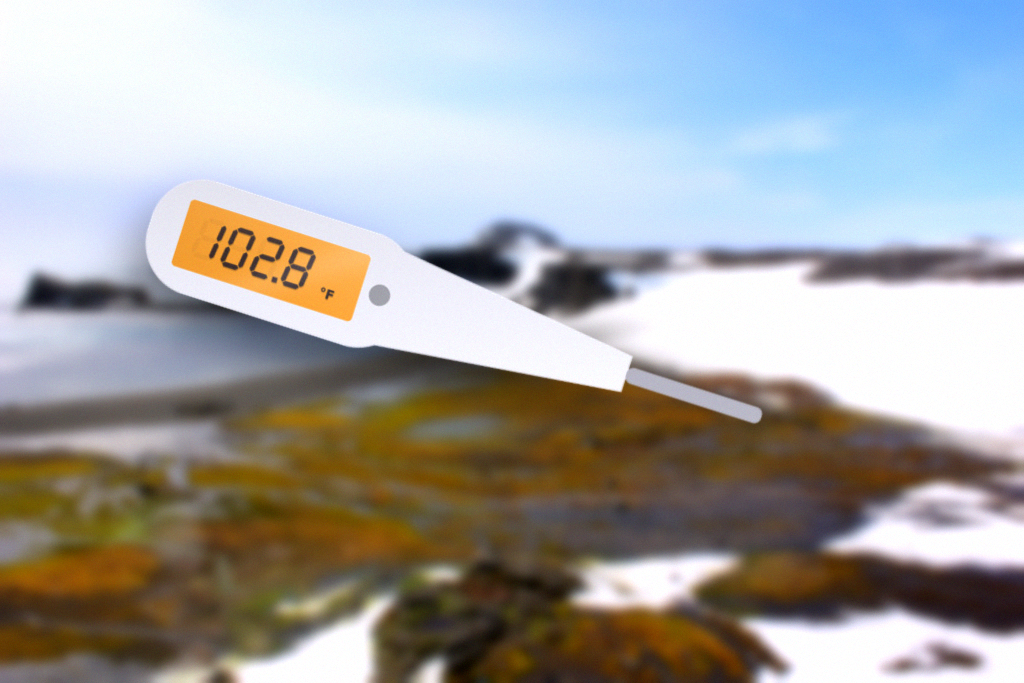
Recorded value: **102.8** °F
